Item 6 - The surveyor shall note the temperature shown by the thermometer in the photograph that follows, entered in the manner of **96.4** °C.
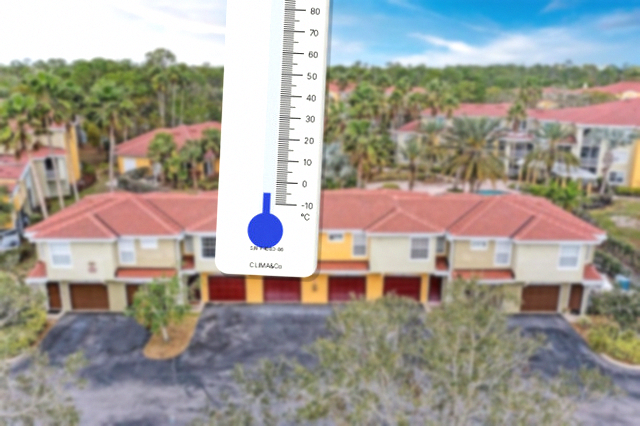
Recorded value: **-5** °C
